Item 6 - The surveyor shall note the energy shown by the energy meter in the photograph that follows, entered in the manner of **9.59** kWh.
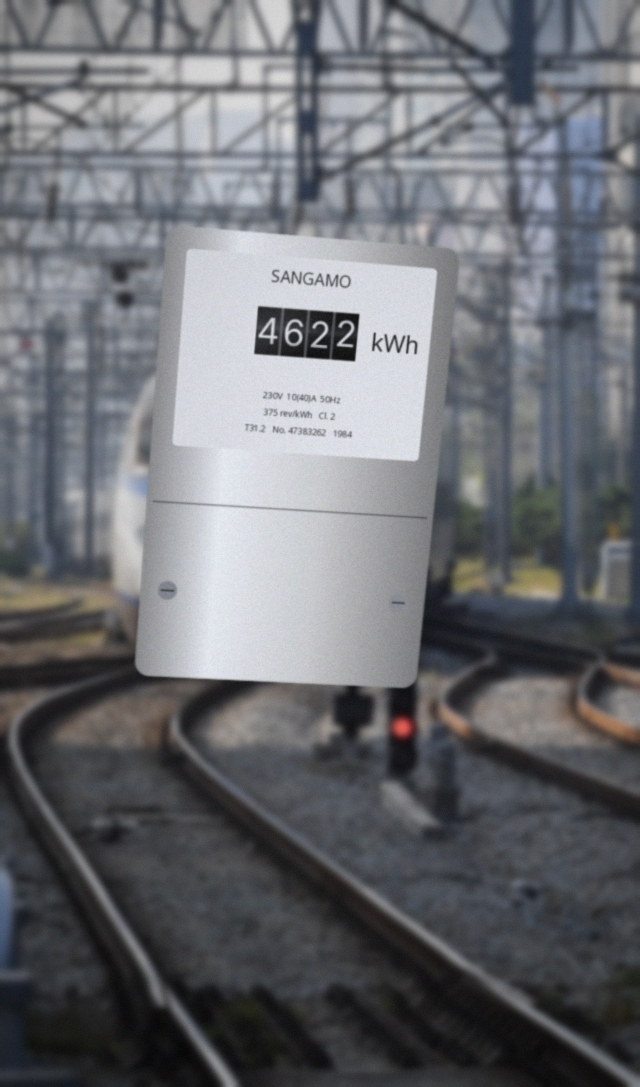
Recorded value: **4622** kWh
